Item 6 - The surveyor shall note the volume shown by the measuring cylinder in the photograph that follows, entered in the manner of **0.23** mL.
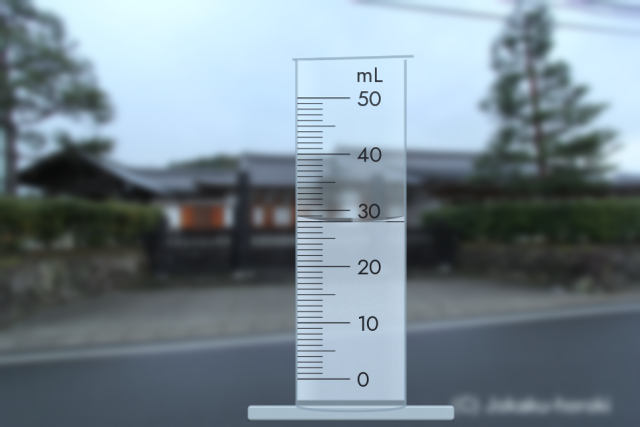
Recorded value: **28** mL
